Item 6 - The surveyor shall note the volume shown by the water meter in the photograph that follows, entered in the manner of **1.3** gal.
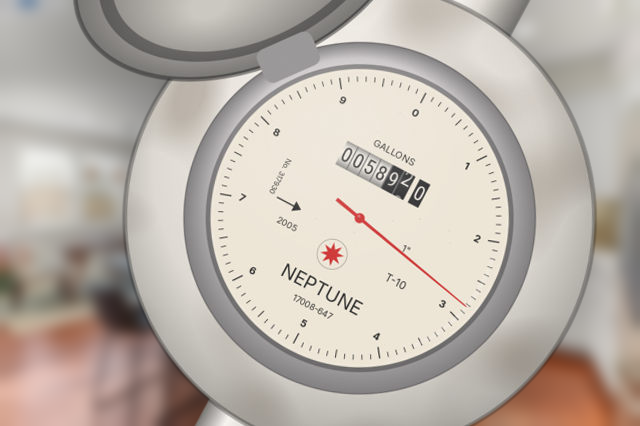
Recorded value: **58922.8** gal
